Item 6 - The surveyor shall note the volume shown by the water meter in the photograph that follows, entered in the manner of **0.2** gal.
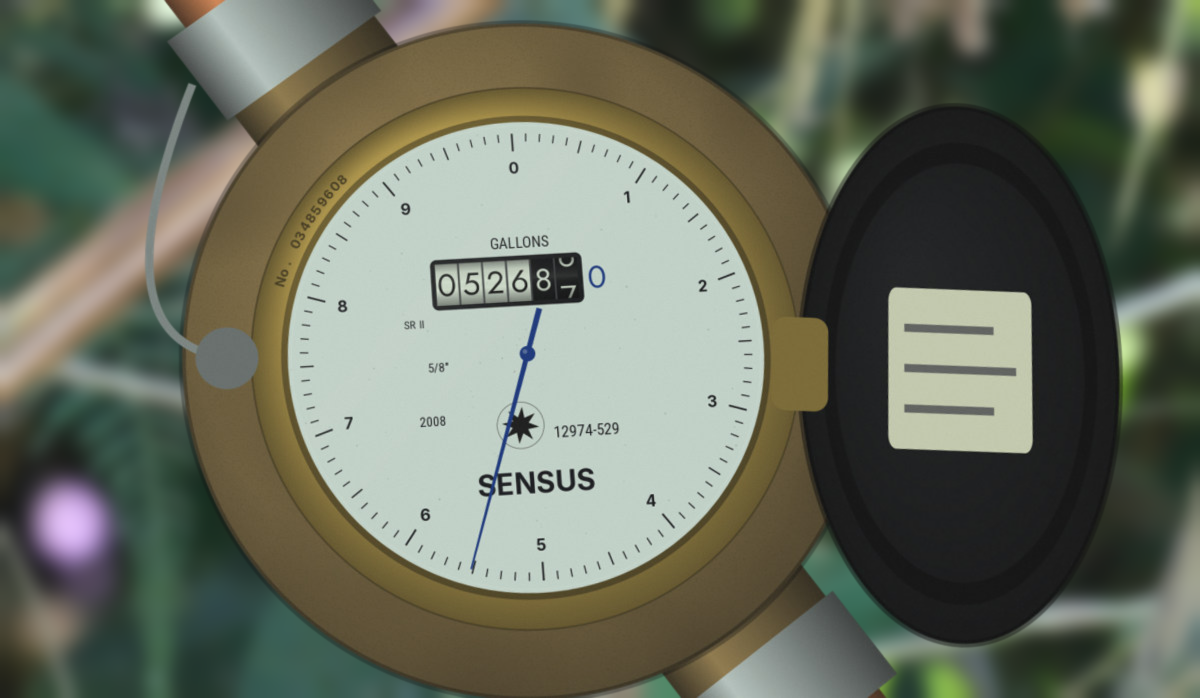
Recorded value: **526865.5** gal
